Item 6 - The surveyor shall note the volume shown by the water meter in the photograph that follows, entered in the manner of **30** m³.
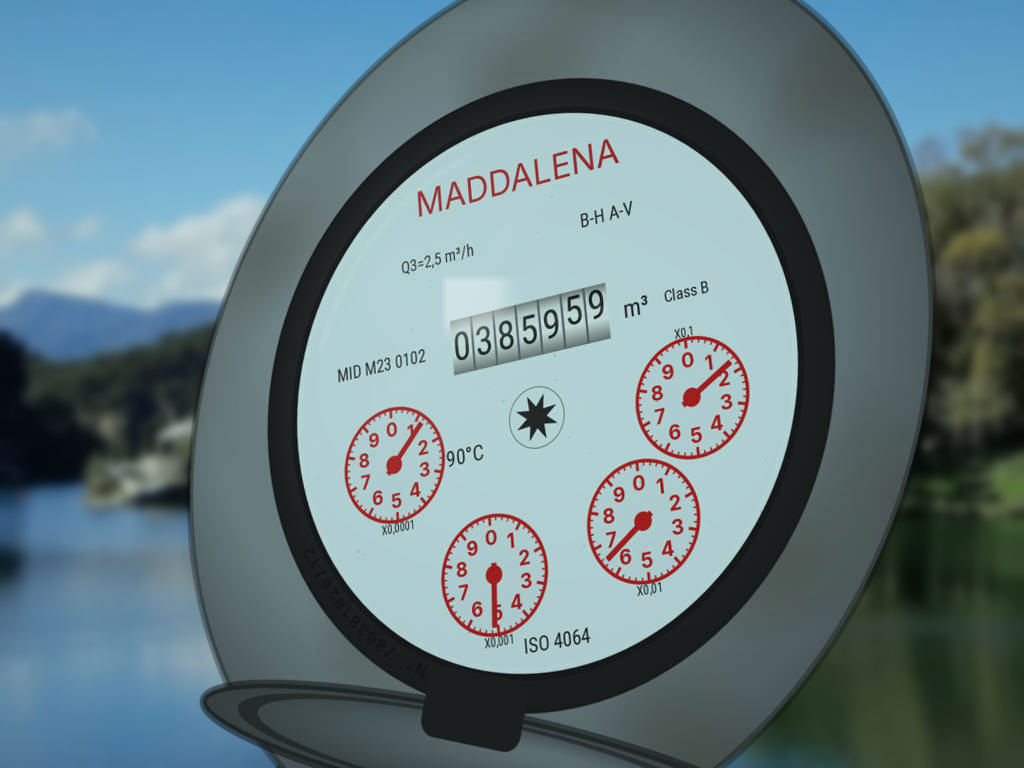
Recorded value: **385959.1651** m³
